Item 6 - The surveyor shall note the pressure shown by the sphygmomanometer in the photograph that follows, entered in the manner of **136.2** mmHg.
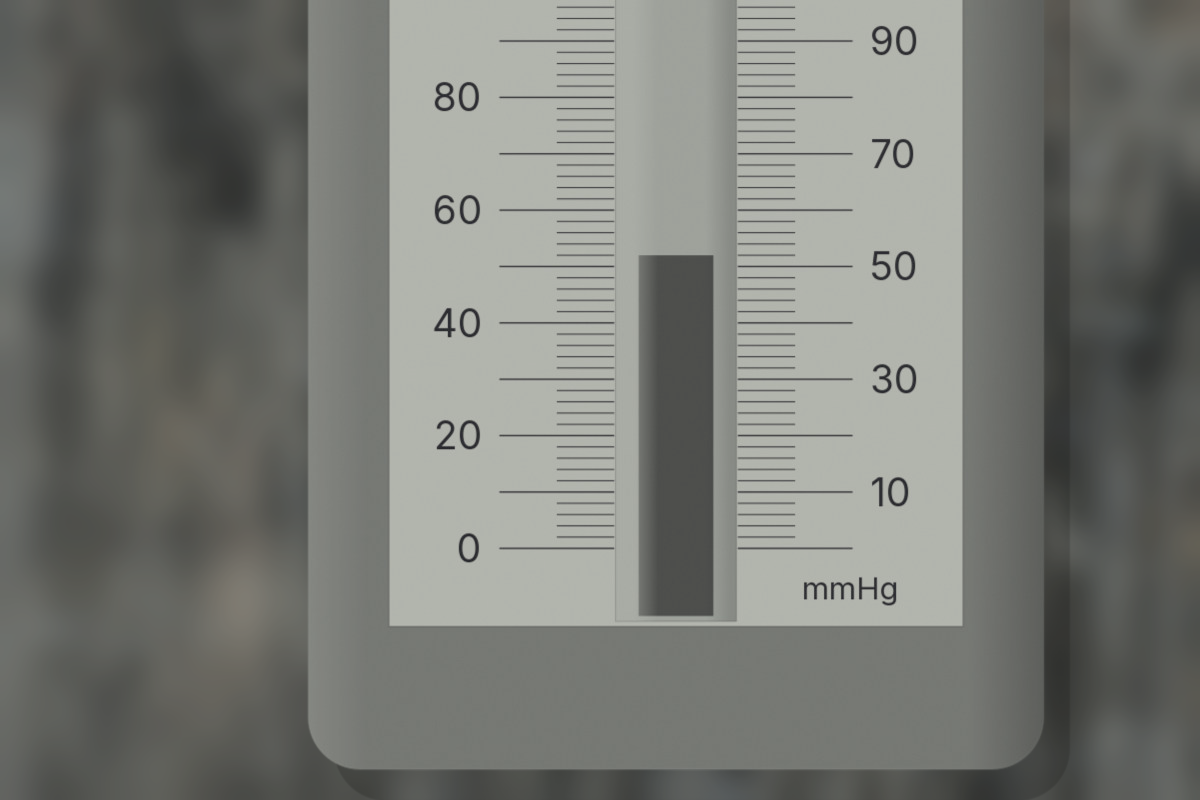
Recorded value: **52** mmHg
